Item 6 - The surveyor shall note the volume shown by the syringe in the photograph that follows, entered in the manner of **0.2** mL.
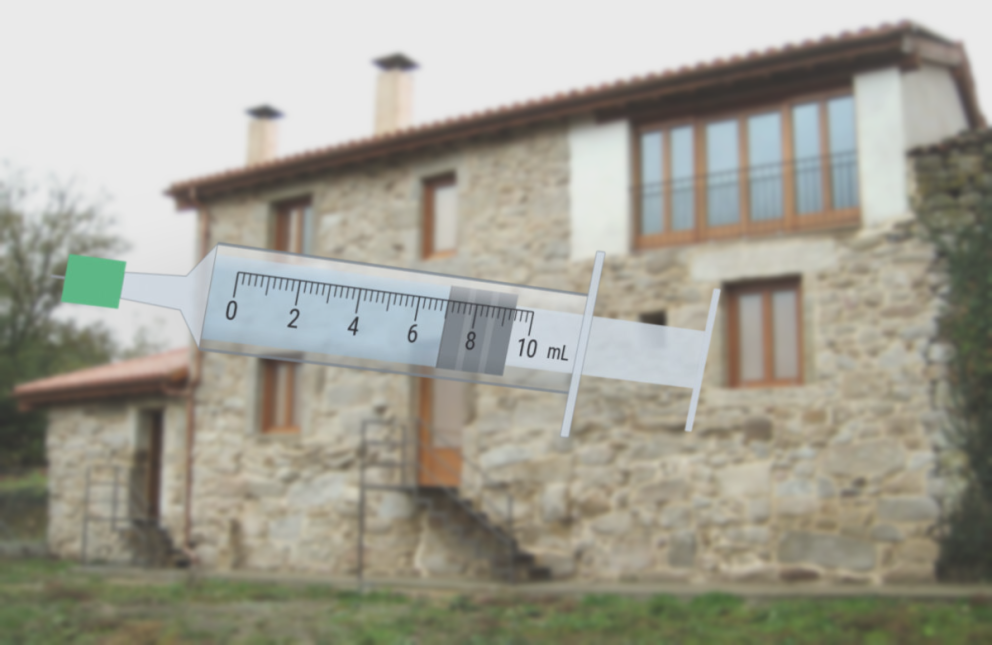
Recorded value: **7** mL
